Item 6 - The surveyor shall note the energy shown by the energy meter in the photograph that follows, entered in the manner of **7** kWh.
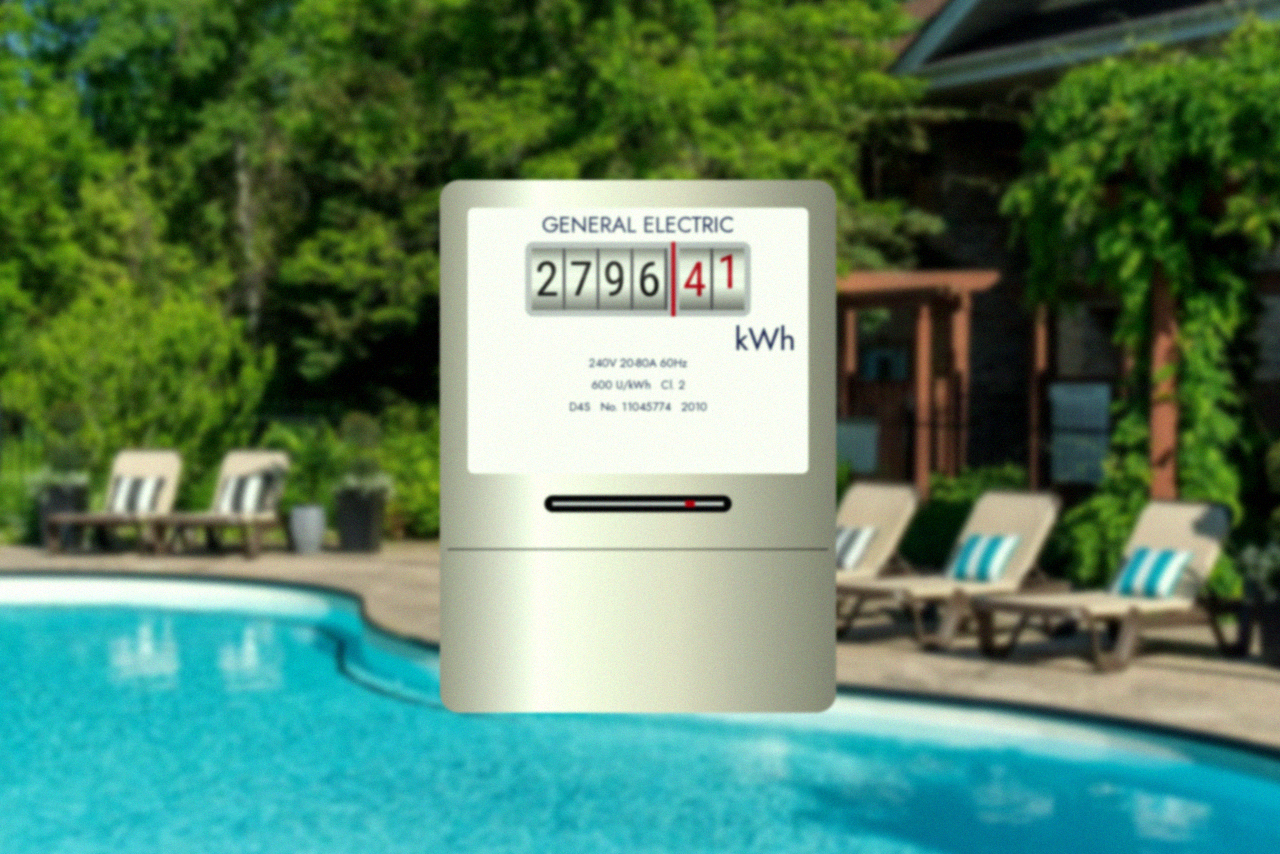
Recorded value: **2796.41** kWh
